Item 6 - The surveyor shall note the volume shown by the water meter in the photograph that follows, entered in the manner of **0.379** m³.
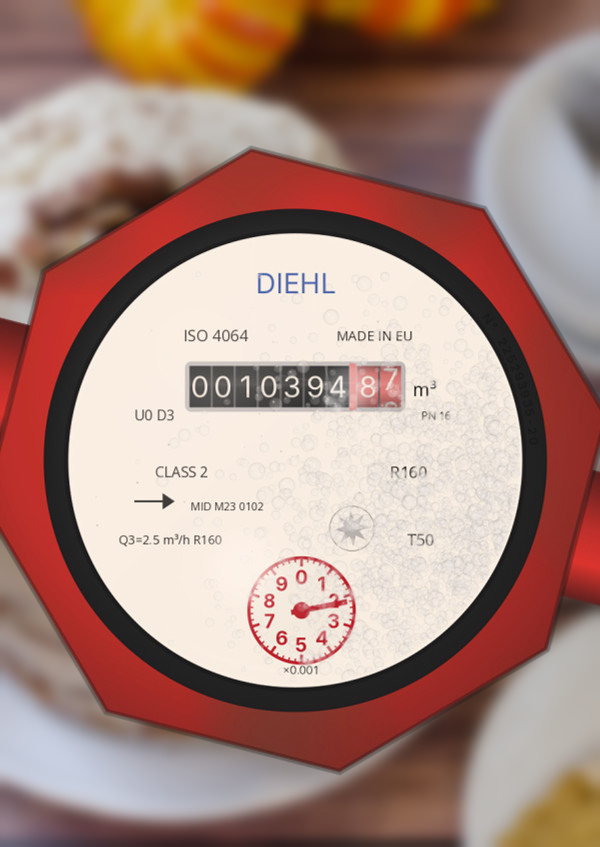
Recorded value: **10394.872** m³
